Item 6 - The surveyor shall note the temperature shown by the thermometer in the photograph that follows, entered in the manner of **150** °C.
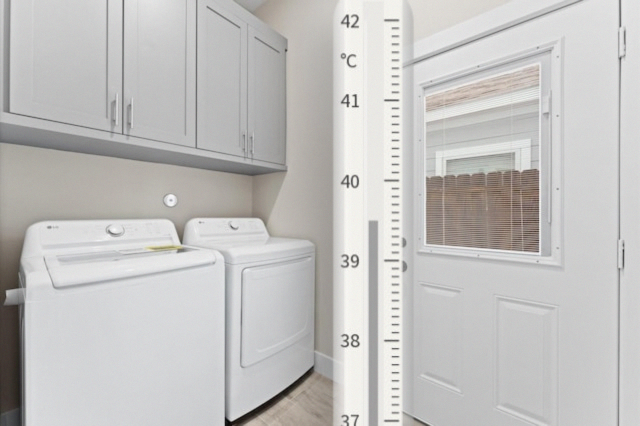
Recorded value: **39.5** °C
